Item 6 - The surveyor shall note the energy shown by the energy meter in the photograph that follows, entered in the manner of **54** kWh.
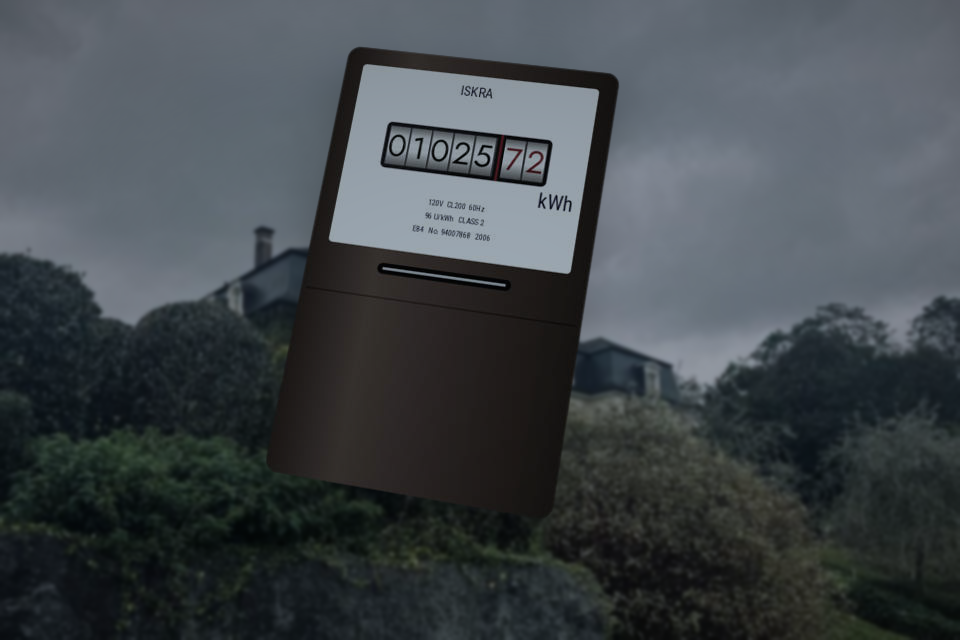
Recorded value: **1025.72** kWh
